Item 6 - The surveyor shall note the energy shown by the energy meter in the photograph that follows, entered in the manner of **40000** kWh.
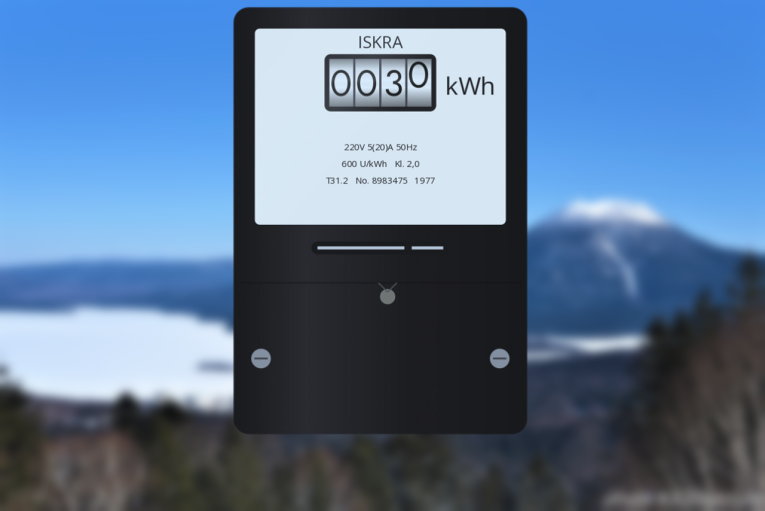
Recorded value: **30** kWh
